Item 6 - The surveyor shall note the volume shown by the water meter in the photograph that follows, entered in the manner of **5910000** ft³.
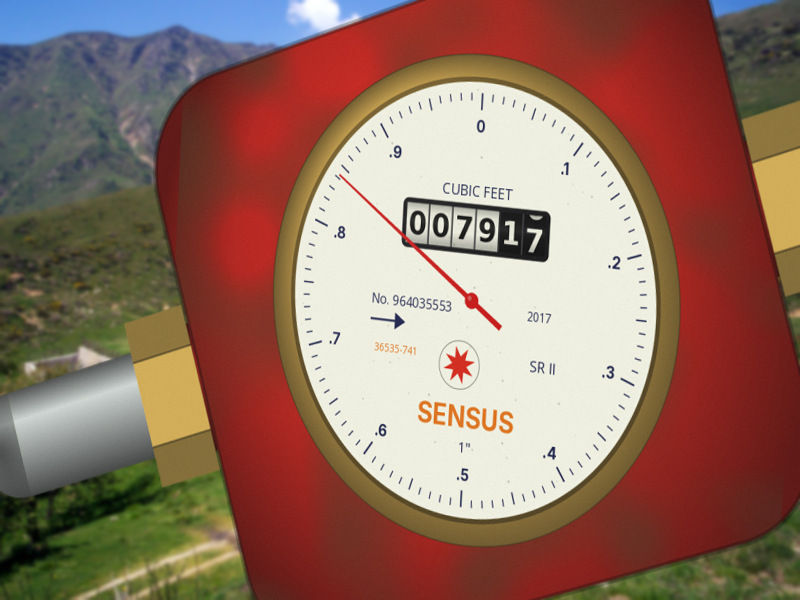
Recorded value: **7916.84** ft³
